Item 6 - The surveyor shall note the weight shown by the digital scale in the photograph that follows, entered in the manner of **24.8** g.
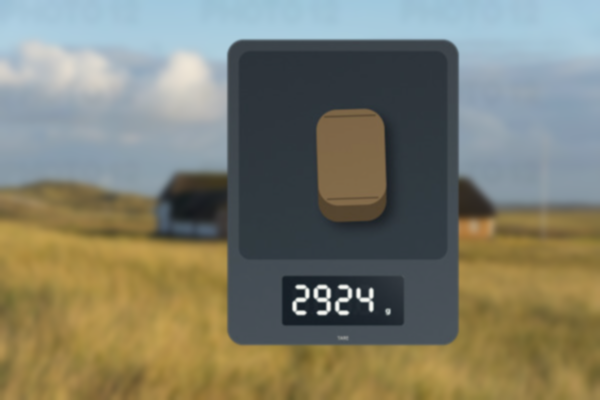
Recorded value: **2924** g
